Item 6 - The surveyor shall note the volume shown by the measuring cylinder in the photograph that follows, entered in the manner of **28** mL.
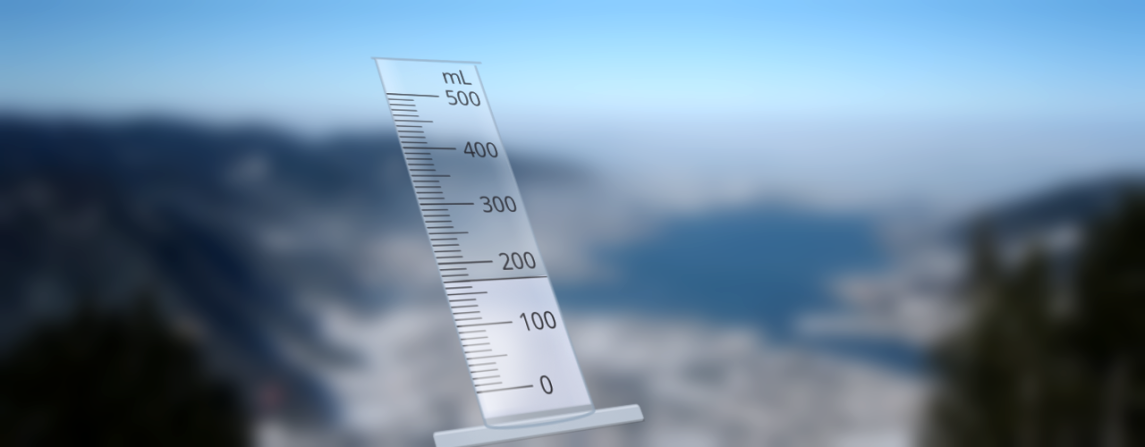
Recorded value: **170** mL
